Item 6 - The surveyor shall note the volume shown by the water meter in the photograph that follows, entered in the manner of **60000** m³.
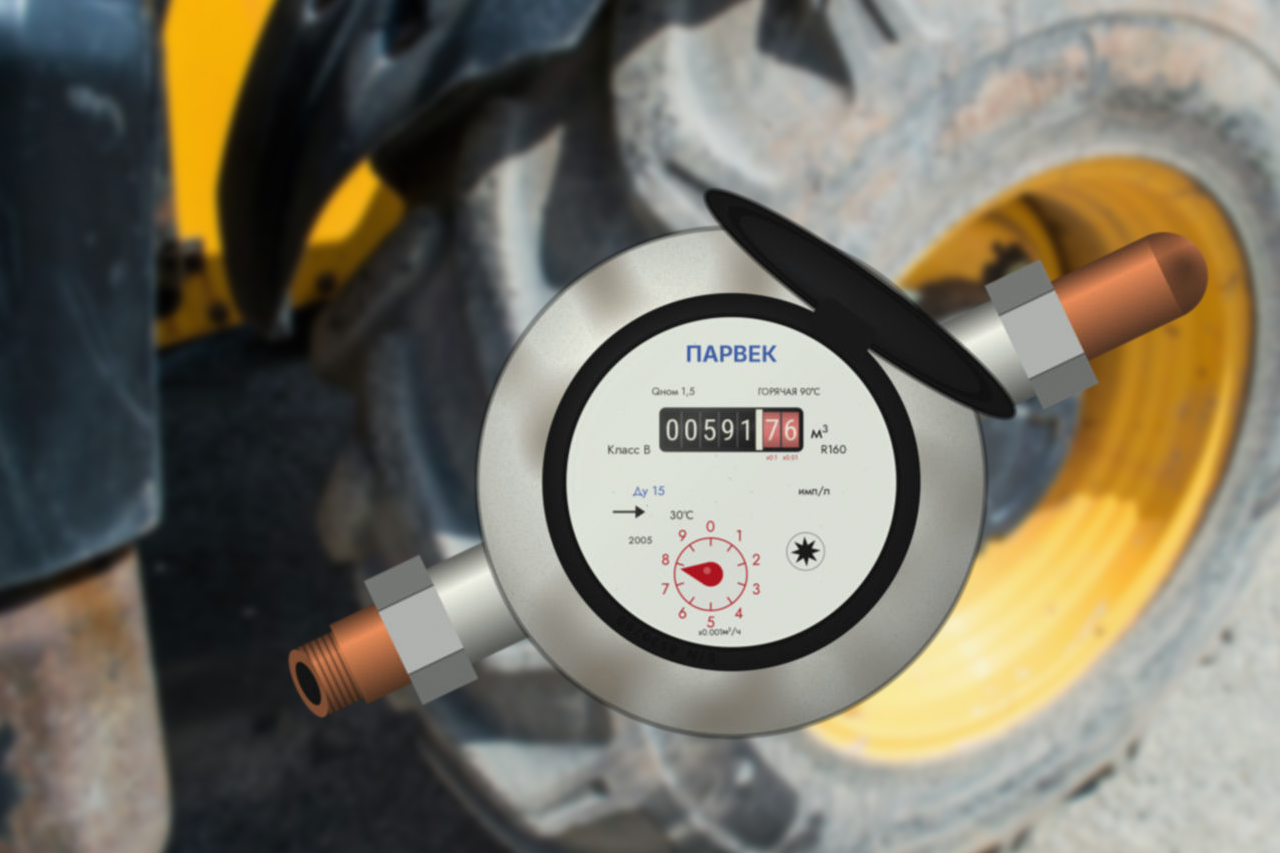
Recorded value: **591.767** m³
